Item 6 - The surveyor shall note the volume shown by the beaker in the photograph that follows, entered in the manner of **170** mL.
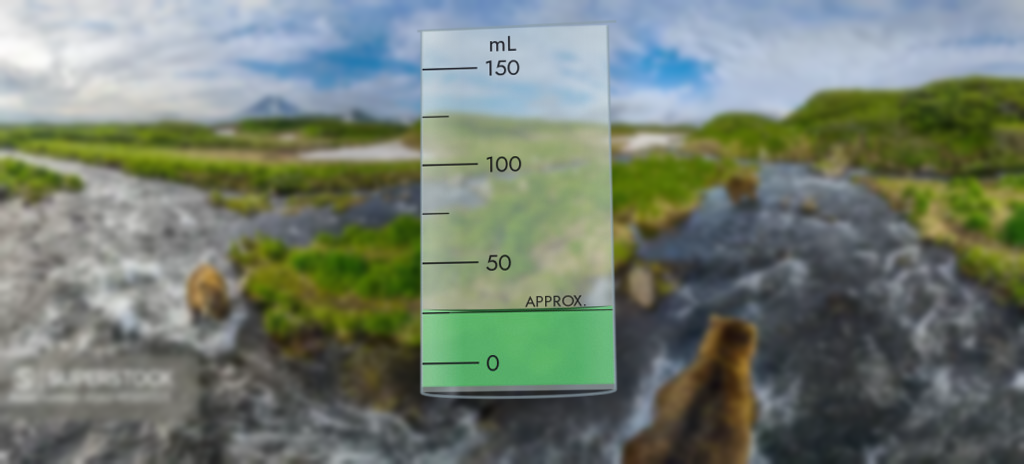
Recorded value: **25** mL
